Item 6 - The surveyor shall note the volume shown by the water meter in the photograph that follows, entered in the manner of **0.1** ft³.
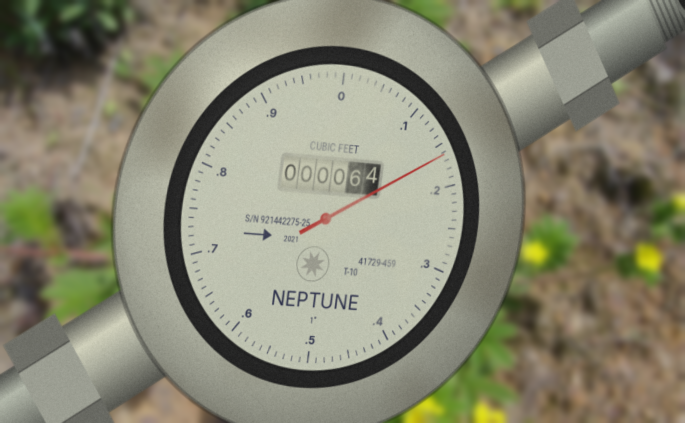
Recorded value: **64.16** ft³
